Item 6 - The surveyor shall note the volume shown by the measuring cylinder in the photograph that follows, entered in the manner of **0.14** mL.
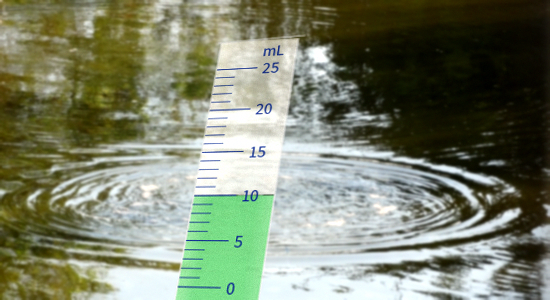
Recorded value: **10** mL
